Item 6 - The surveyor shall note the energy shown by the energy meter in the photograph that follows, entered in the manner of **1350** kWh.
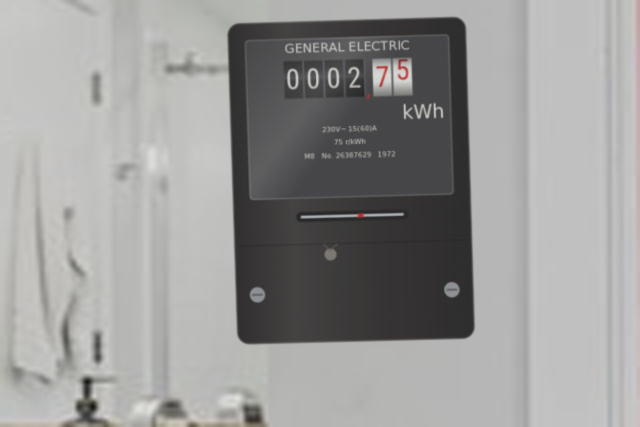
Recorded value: **2.75** kWh
